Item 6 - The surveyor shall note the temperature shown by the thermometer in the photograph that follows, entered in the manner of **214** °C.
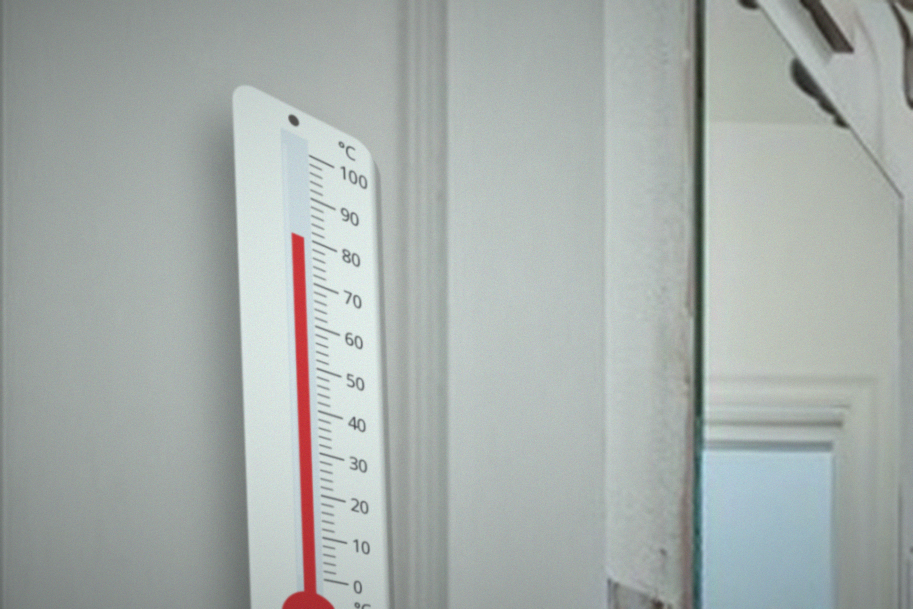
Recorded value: **80** °C
